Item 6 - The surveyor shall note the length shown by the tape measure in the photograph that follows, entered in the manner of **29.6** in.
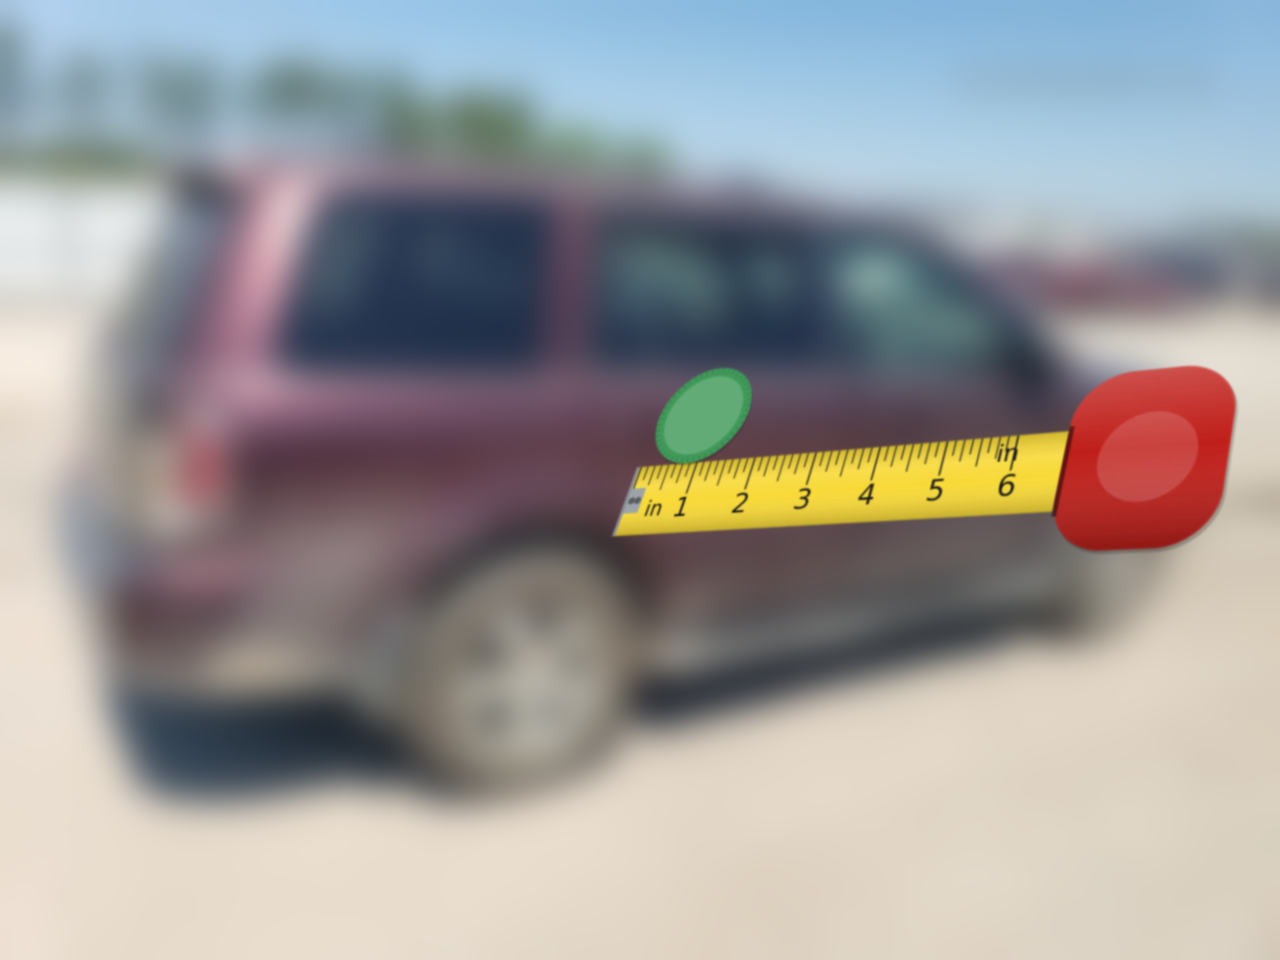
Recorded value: **1.625** in
